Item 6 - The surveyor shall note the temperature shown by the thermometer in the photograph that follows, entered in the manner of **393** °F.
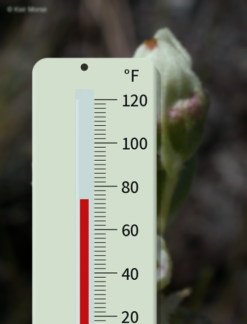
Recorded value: **74** °F
